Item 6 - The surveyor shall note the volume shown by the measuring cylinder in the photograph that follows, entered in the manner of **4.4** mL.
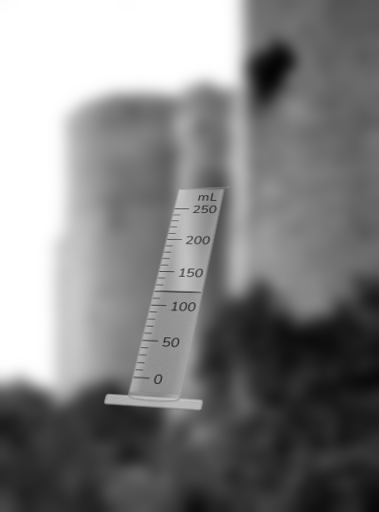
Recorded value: **120** mL
